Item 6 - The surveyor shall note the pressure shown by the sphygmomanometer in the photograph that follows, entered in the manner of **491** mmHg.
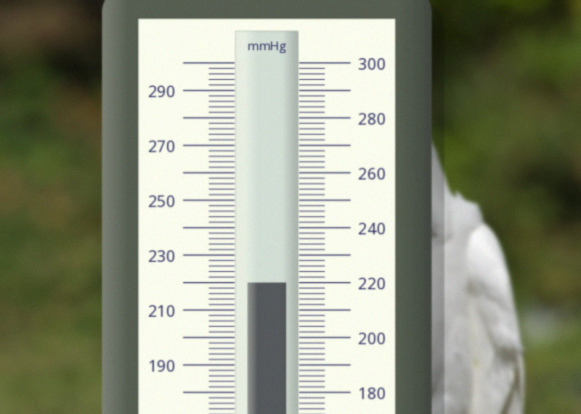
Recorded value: **220** mmHg
